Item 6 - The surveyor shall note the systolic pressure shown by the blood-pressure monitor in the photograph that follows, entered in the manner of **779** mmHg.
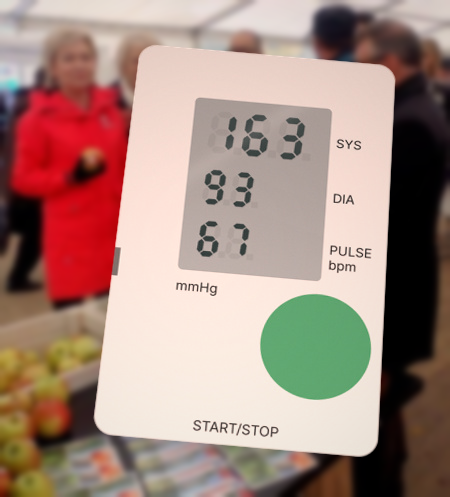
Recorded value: **163** mmHg
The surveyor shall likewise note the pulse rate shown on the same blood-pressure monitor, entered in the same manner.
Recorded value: **67** bpm
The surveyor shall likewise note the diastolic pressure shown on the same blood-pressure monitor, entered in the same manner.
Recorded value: **93** mmHg
